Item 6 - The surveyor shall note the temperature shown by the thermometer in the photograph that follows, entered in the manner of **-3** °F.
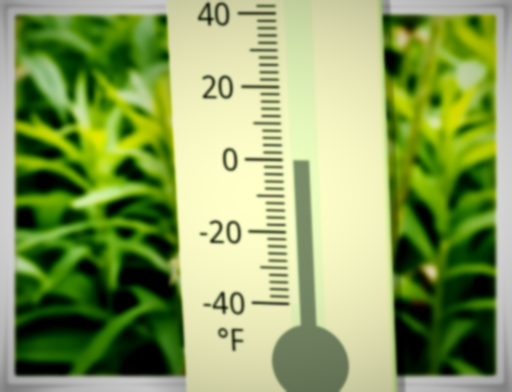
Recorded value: **0** °F
